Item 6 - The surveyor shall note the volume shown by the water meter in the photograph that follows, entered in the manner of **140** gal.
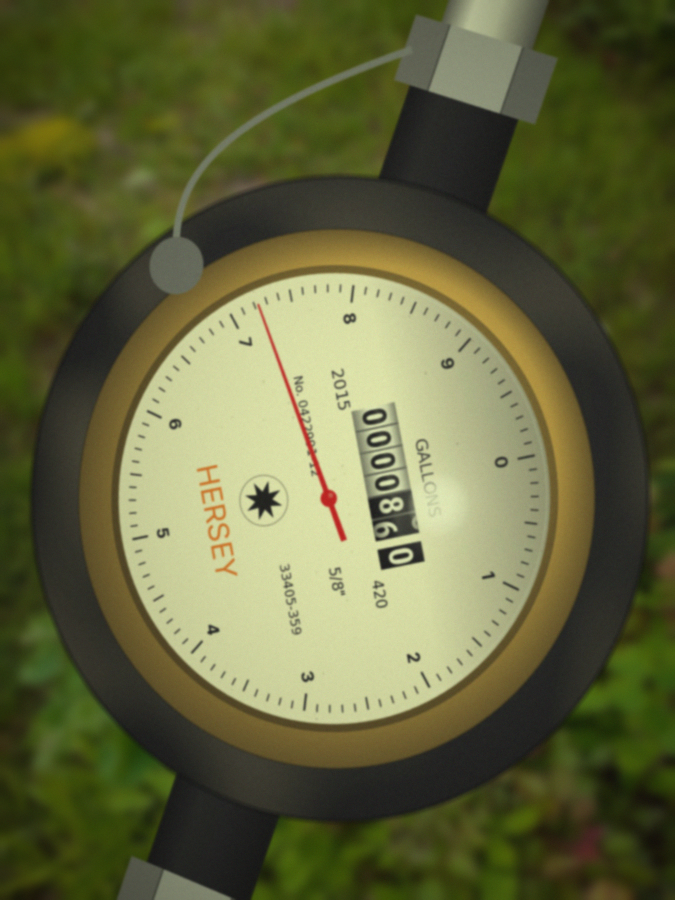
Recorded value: **857.2** gal
